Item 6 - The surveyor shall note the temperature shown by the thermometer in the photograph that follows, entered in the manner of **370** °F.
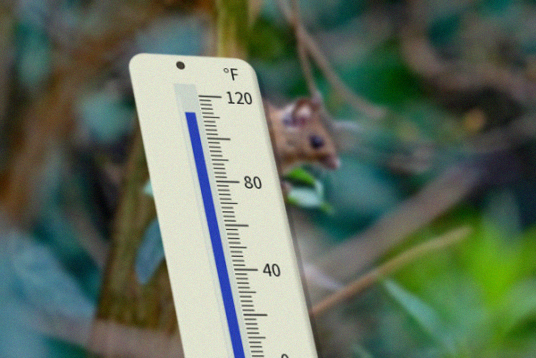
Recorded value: **112** °F
